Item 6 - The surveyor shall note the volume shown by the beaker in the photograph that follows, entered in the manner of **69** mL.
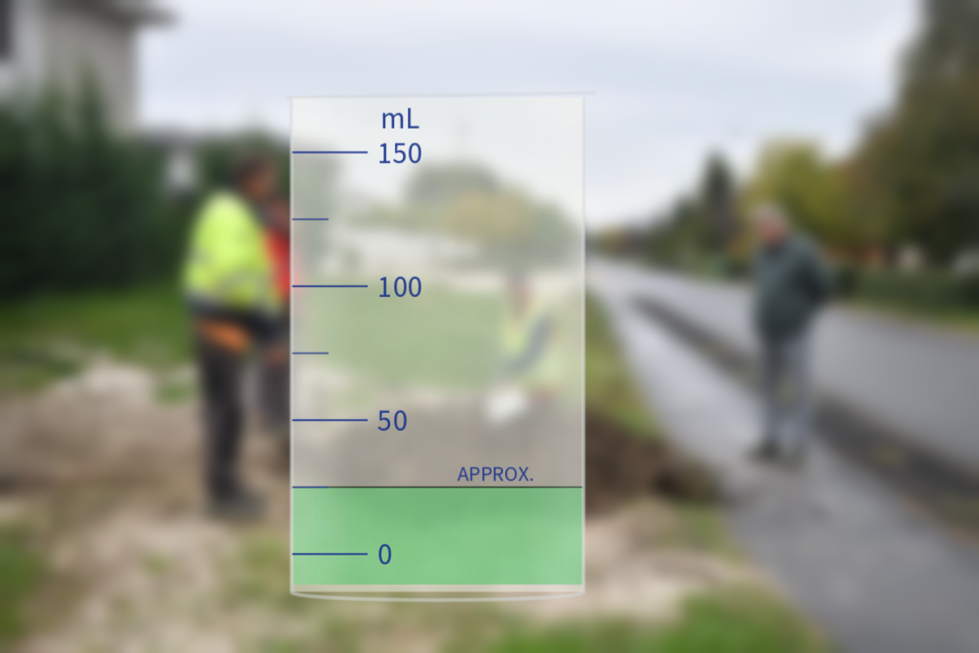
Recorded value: **25** mL
